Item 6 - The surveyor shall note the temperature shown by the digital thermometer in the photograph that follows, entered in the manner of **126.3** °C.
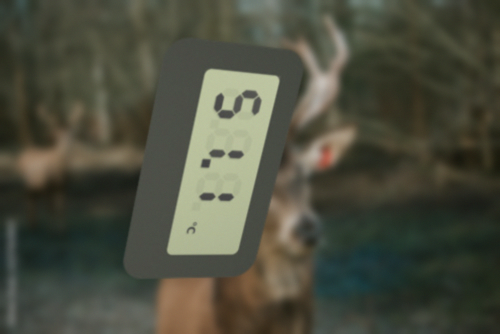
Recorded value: **51.1** °C
